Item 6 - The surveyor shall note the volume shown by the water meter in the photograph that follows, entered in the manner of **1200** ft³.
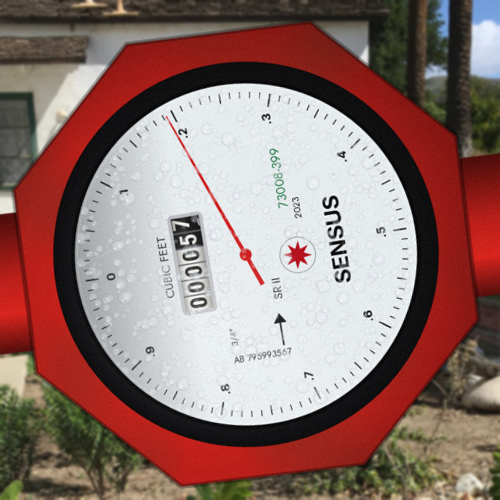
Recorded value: **57.19** ft³
